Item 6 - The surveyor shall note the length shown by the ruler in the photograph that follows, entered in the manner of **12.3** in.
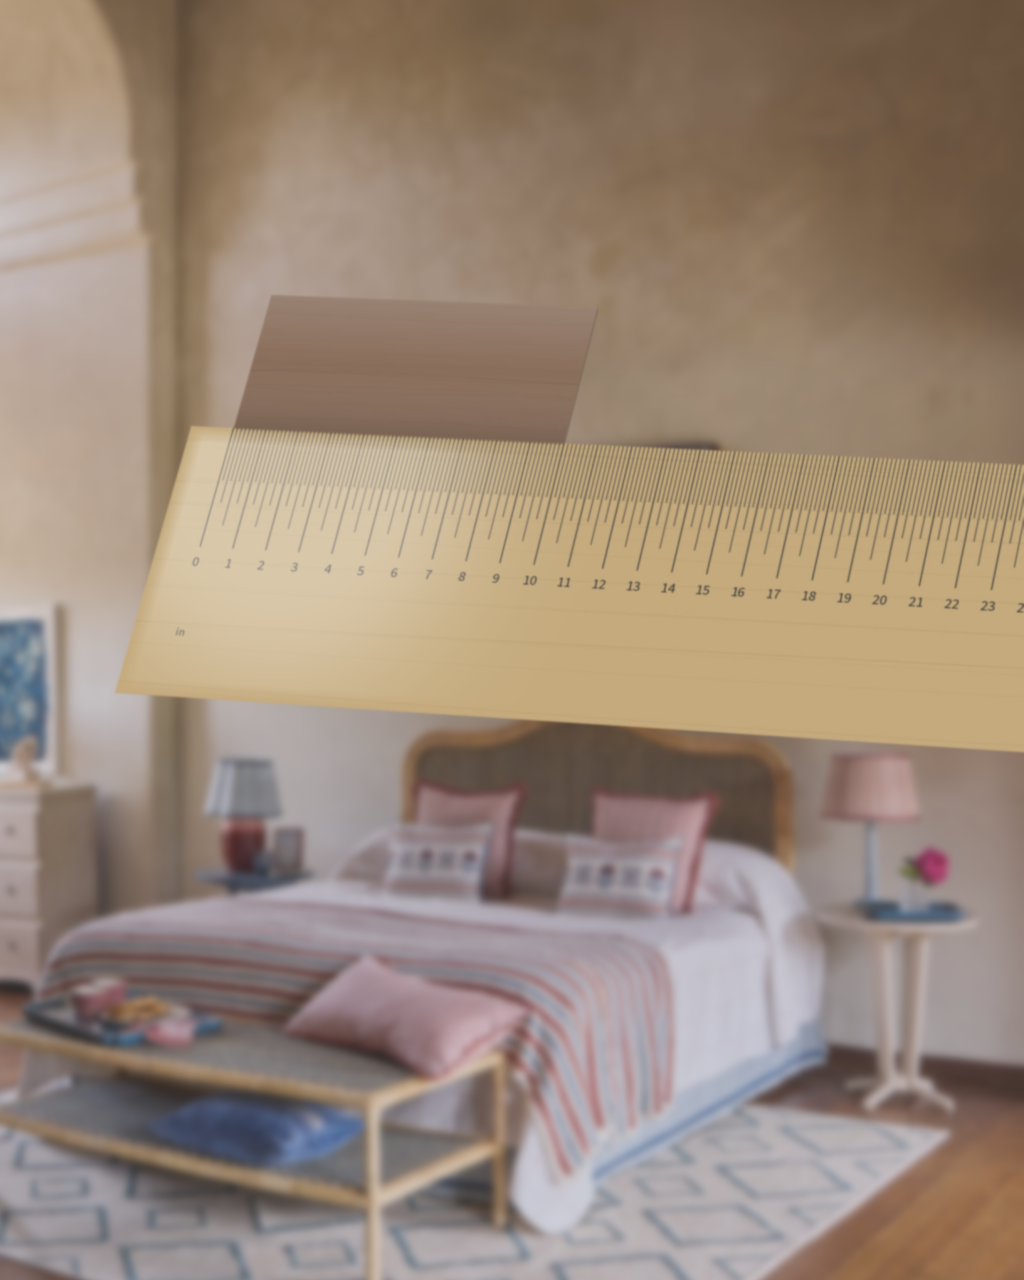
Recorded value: **10** in
